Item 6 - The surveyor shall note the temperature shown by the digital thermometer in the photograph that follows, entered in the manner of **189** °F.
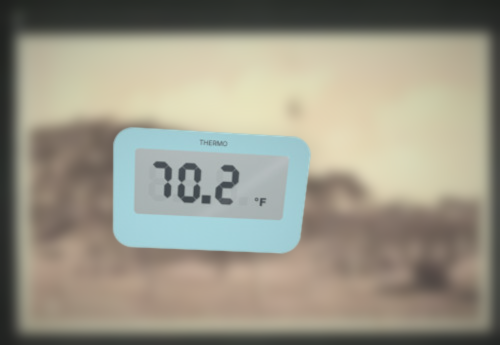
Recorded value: **70.2** °F
